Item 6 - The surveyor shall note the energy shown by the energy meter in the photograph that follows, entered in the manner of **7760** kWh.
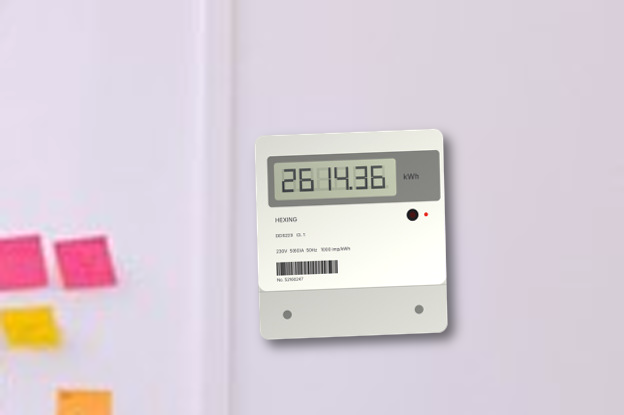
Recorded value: **2614.36** kWh
